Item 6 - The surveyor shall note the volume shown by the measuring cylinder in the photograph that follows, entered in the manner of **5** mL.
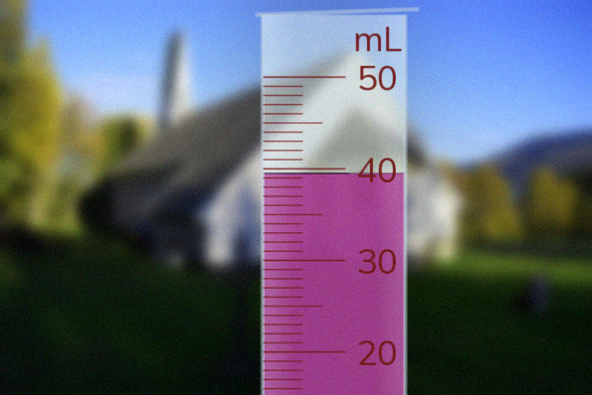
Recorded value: **39.5** mL
